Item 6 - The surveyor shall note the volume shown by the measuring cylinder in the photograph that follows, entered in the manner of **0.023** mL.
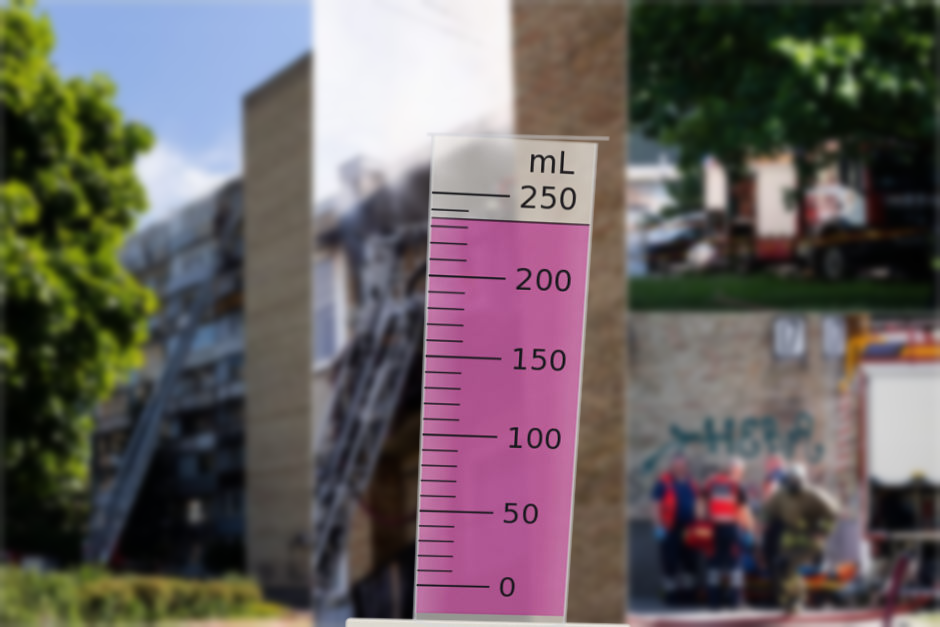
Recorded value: **235** mL
